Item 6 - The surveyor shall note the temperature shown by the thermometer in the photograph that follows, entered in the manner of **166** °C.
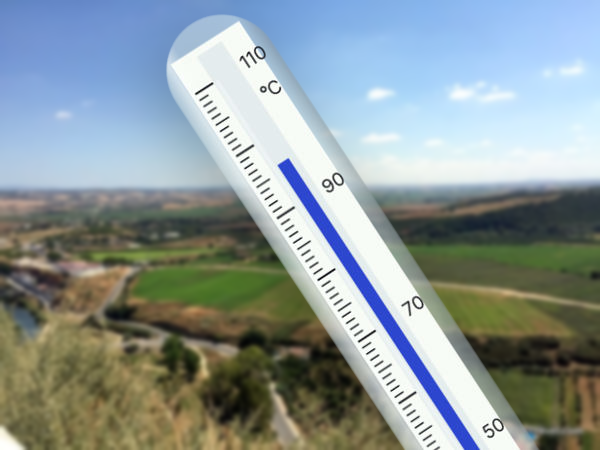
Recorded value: **96** °C
